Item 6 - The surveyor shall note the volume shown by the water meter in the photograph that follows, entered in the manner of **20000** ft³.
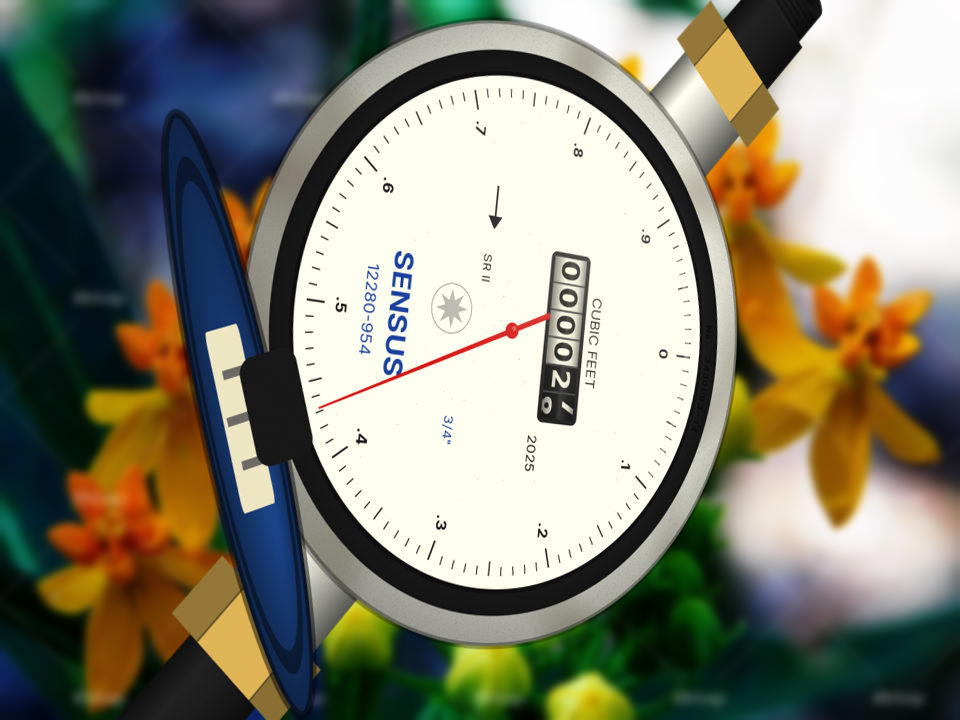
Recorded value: **27.43** ft³
